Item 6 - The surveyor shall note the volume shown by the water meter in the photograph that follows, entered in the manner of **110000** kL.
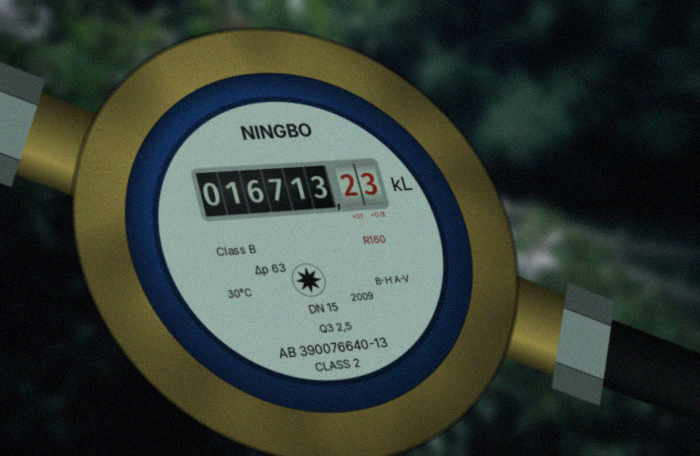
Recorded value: **16713.23** kL
